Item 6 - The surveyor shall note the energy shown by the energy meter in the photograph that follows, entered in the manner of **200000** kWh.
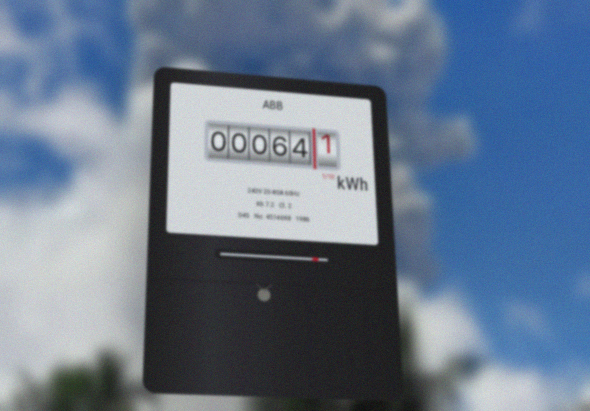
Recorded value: **64.1** kWh
